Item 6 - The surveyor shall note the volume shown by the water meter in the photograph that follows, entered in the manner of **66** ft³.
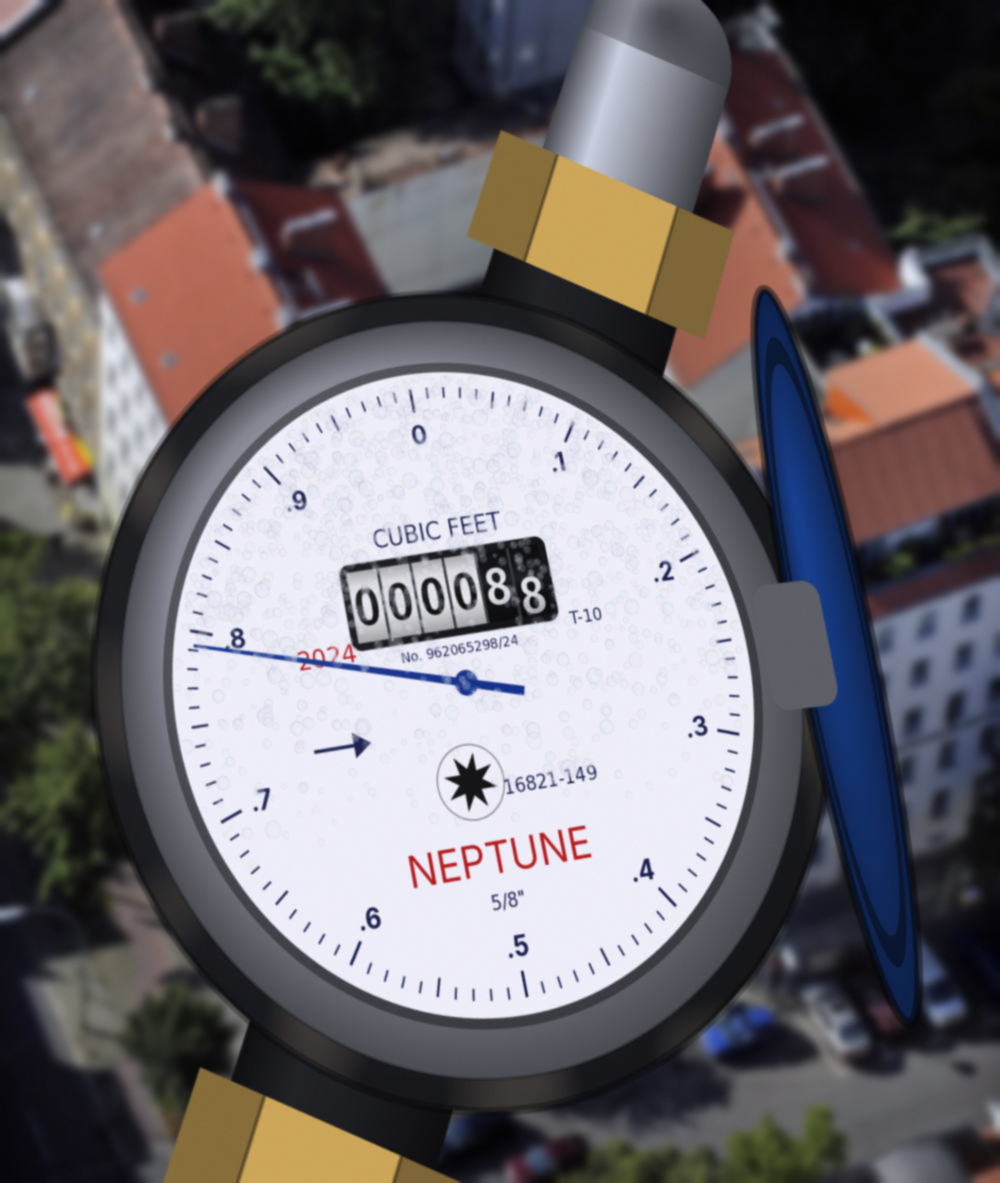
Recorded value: **87.79** ft³
